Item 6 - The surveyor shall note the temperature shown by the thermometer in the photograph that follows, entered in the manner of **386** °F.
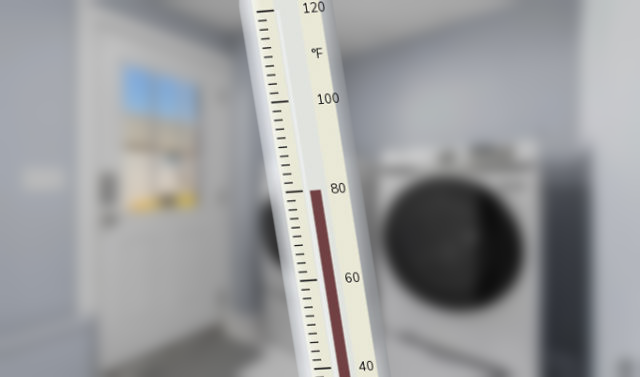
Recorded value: **80** °F
